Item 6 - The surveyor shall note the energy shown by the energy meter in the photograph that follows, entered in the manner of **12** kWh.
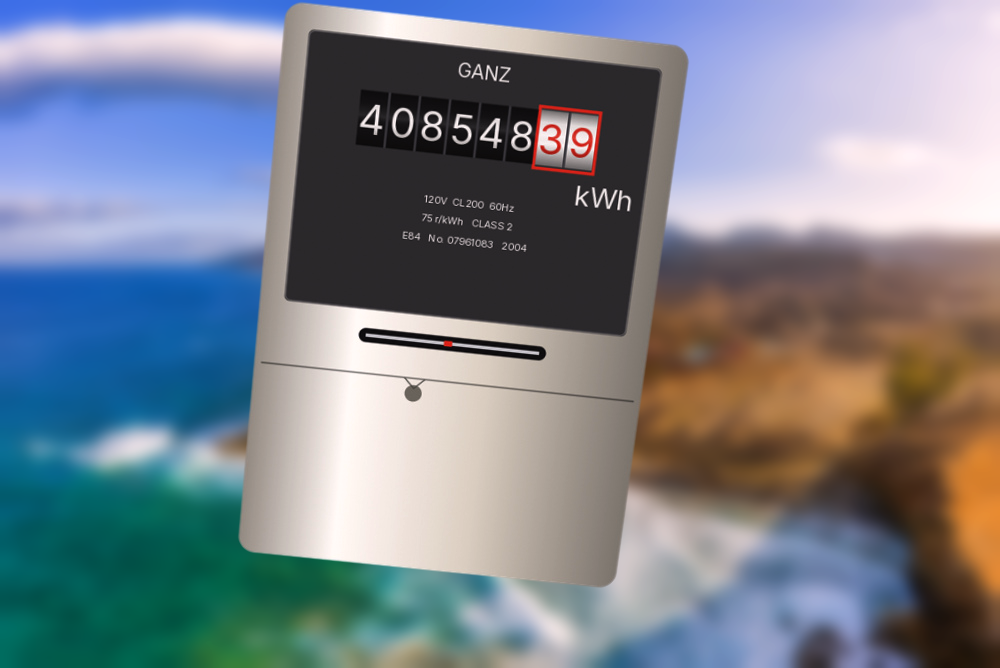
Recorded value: **408548.39** kWh
